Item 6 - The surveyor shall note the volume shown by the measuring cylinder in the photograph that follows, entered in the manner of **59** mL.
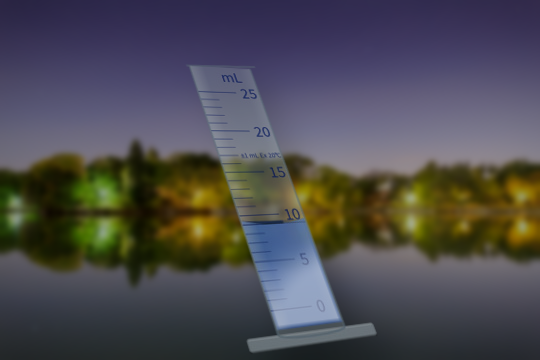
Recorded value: **9** mL
